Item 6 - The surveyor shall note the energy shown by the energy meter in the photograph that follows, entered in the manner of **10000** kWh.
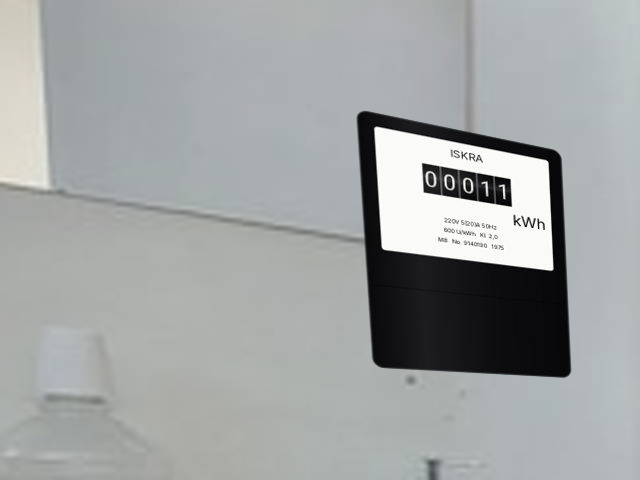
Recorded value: **11** kWh
